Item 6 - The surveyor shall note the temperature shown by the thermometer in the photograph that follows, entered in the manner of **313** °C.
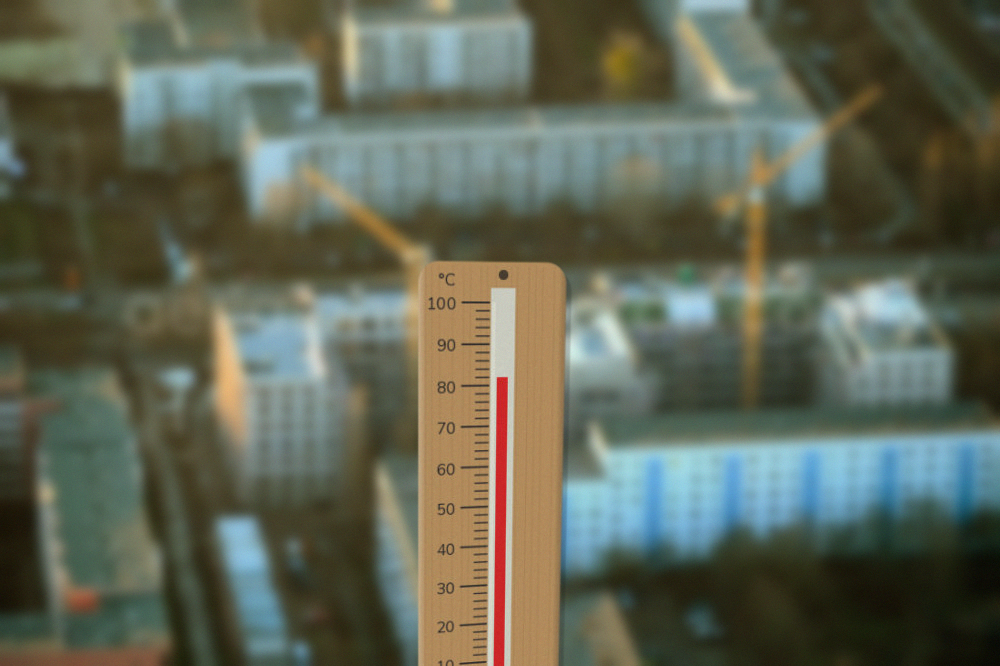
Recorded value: **82** °C
